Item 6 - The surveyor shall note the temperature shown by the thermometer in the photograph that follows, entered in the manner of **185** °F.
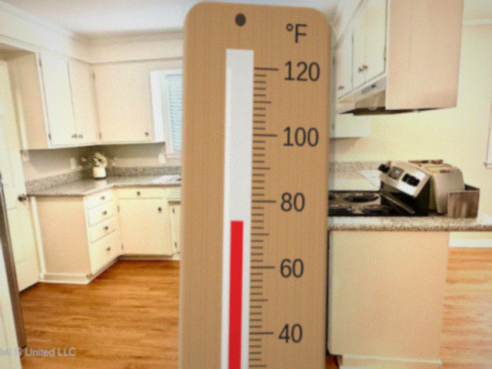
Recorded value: **74** °F
